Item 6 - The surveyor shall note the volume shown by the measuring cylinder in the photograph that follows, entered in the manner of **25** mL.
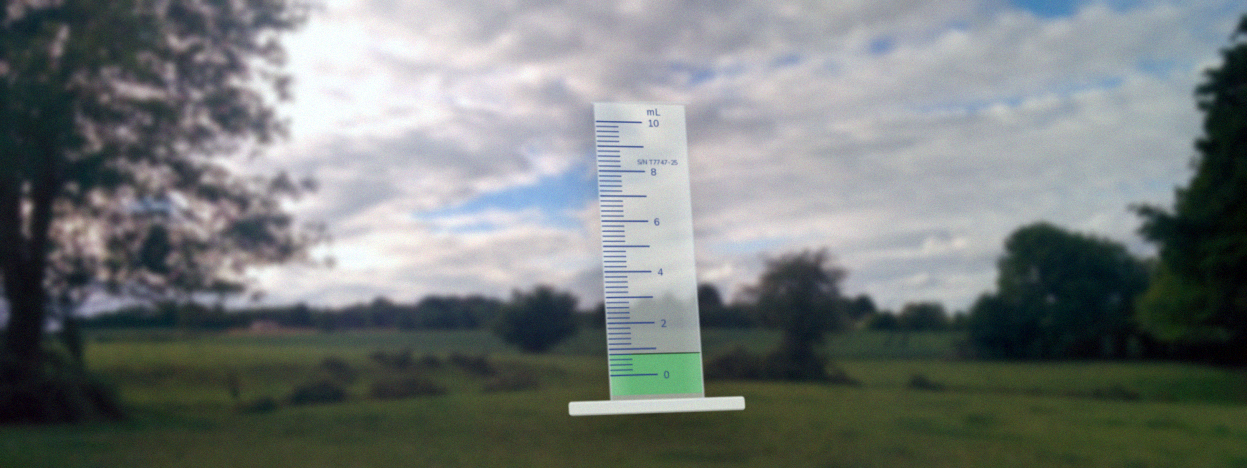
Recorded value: **0.8** mL
